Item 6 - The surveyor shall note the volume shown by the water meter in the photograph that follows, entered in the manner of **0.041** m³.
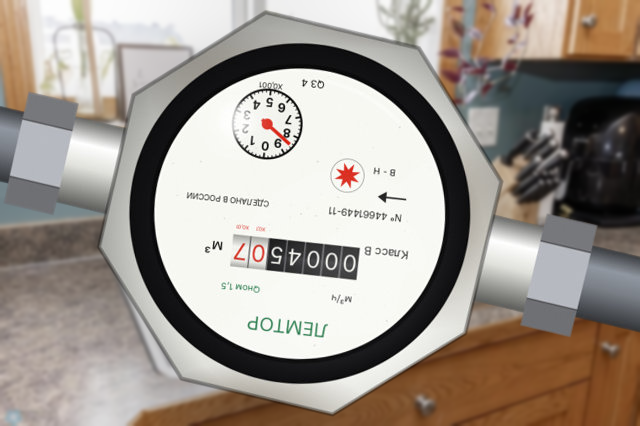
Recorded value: **45.078** m³
